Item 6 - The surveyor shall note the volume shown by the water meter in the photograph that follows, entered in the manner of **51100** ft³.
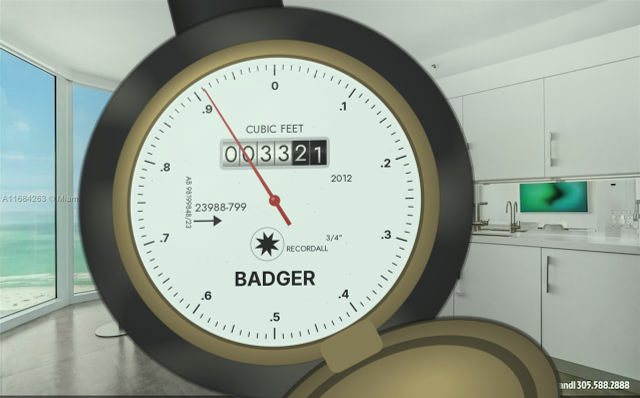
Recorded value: **3320.91** ft³
